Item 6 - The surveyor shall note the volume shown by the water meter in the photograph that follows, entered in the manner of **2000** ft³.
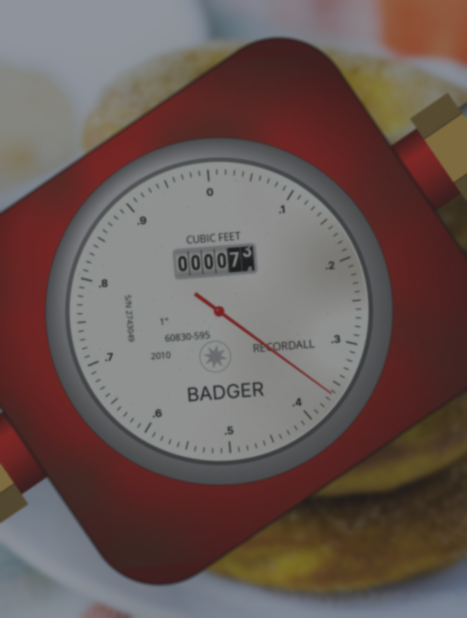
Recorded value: **73.36** ft³
